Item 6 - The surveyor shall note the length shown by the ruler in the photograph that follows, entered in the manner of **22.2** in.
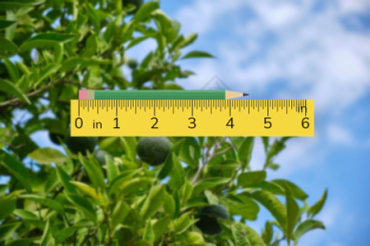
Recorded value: **4.5** in
